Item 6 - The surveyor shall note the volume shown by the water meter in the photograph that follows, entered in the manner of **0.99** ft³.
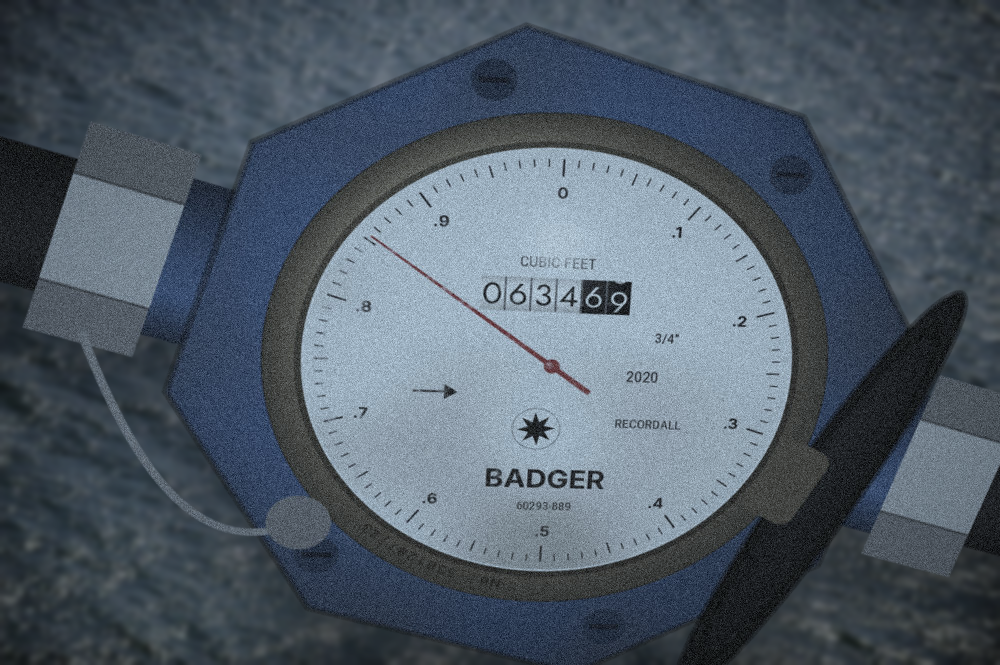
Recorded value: **63468.85** ft³
